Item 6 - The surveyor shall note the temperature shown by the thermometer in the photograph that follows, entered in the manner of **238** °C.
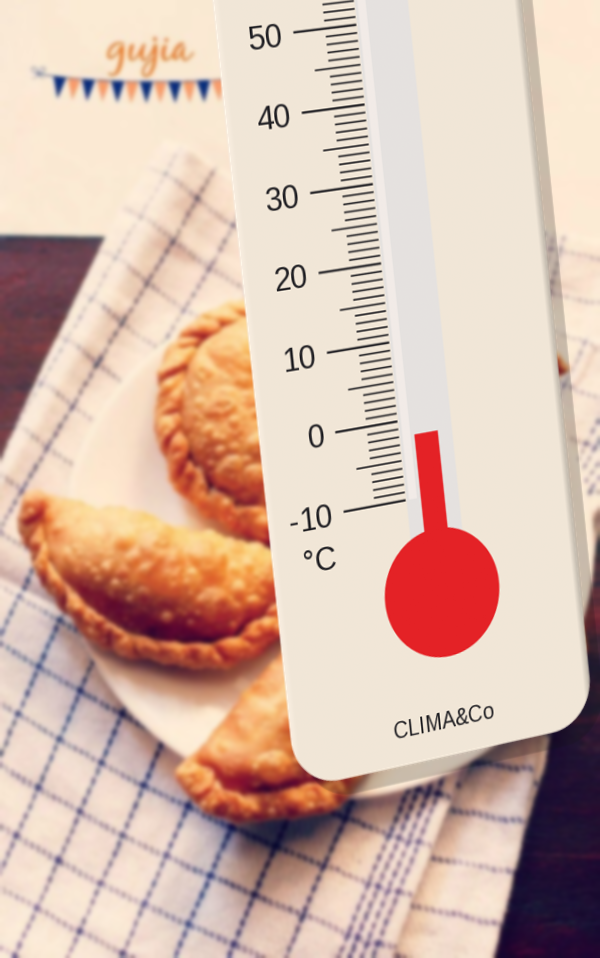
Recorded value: **-2** °C
